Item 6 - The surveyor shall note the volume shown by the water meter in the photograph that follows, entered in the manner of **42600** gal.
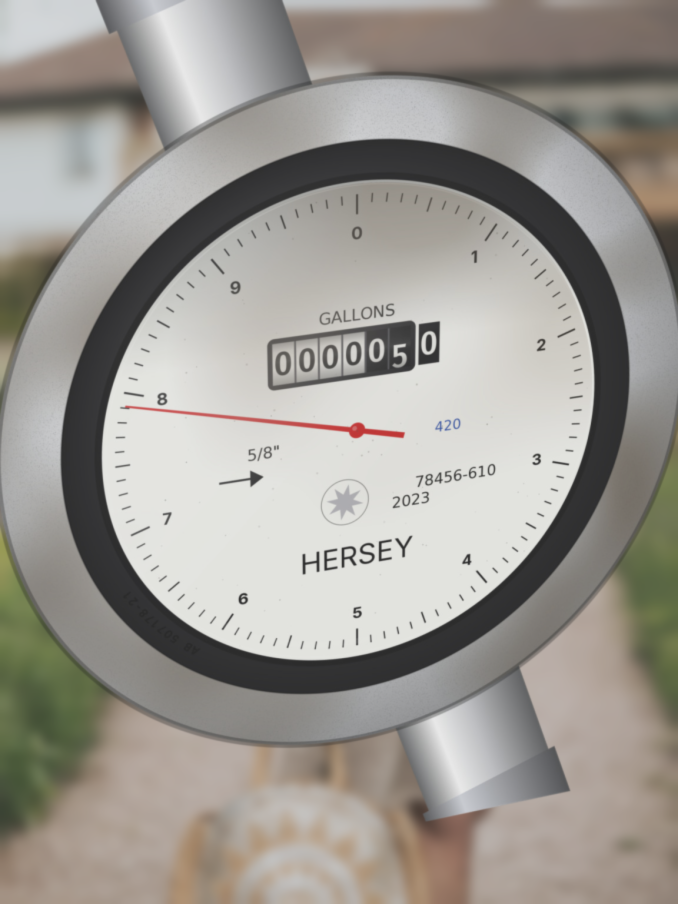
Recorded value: **47.9** gal
